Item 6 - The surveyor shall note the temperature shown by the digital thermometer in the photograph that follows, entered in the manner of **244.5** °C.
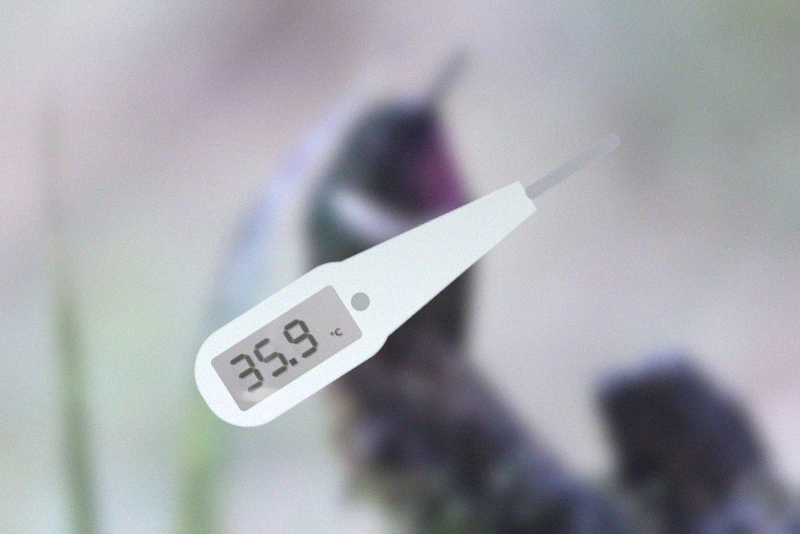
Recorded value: **35.9** °C
